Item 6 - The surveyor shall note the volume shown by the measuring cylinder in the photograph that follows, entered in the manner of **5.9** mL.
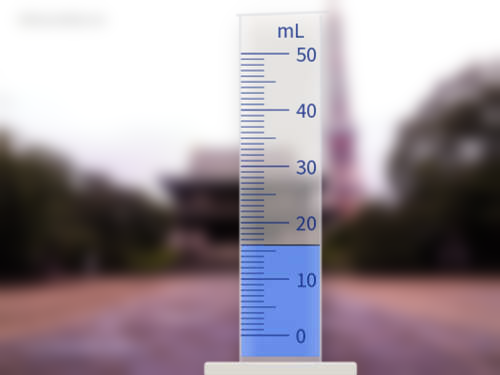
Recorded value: **16** mL
